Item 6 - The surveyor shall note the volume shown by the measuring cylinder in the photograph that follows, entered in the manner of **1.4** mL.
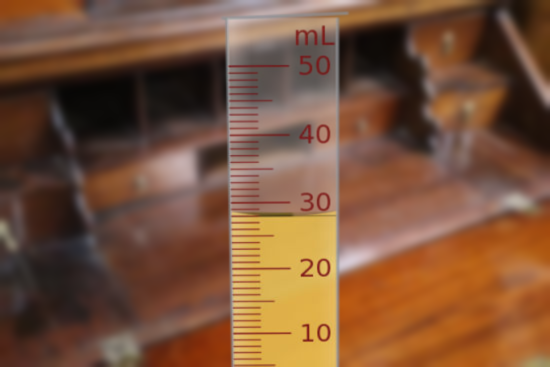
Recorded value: **28** mL
